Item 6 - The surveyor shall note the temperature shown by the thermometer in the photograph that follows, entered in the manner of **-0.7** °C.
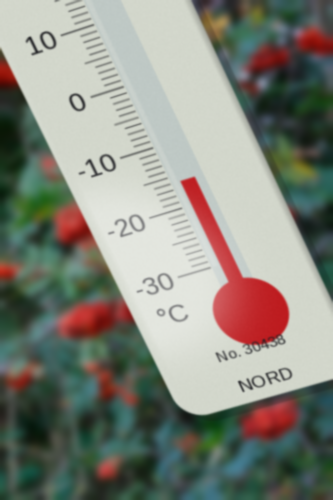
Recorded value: **-16** °C
